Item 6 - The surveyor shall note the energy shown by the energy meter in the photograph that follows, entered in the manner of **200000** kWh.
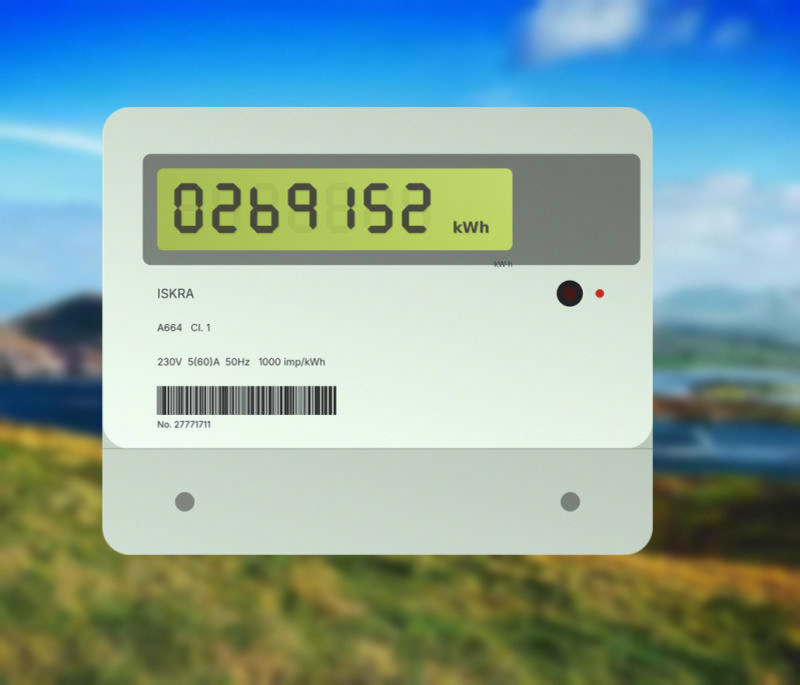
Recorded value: **269152** kWh
